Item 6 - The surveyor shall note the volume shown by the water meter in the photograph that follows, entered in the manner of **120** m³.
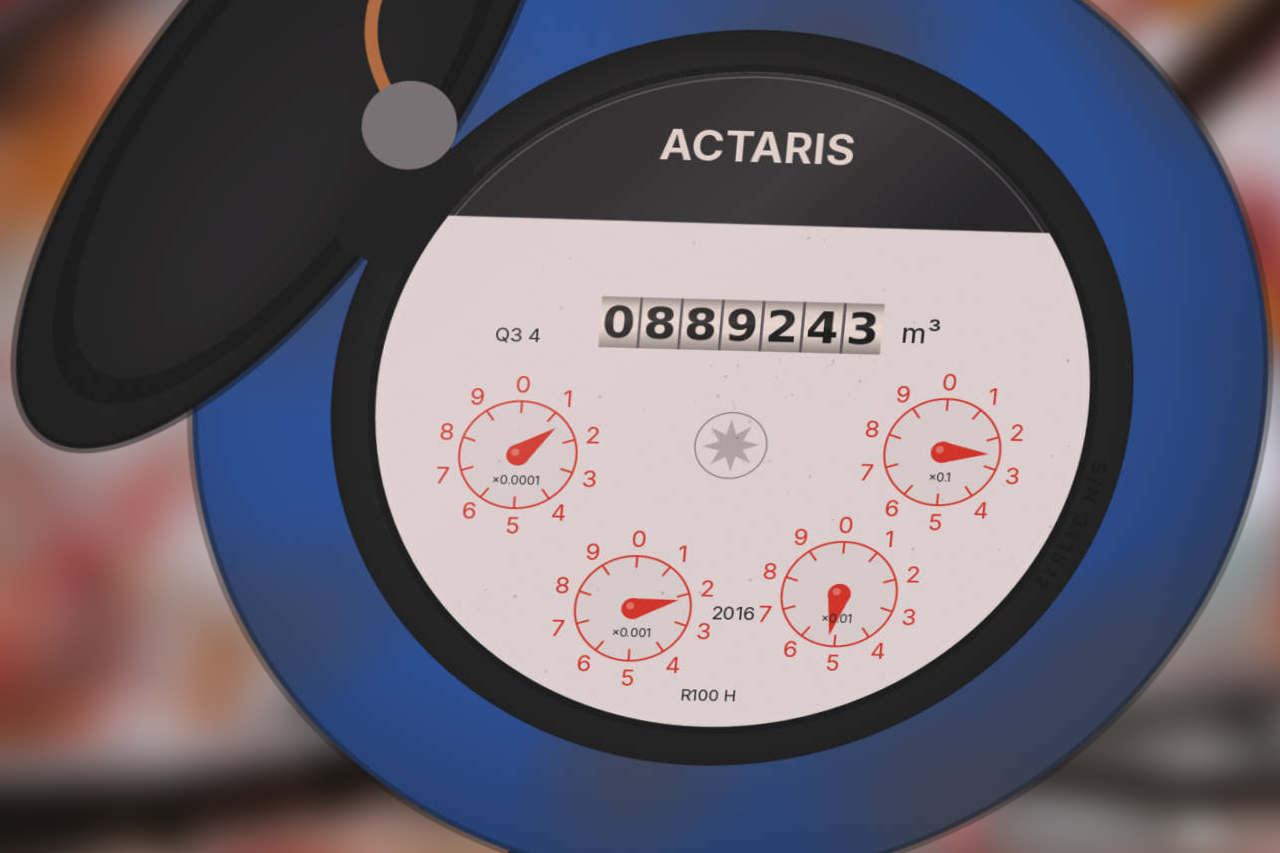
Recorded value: **889243.2521** m³
